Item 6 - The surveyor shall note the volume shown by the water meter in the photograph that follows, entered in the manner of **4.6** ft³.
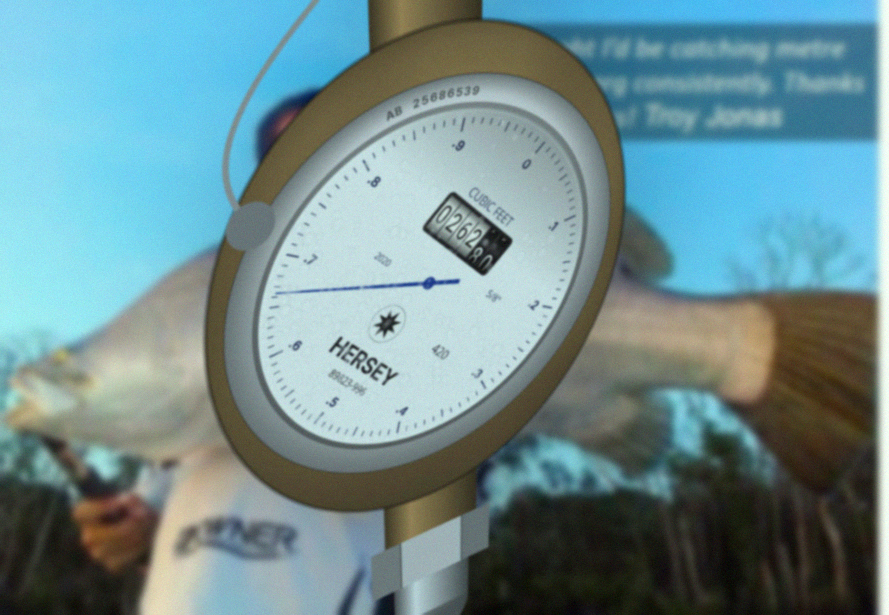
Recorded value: **26279.66** ft³
